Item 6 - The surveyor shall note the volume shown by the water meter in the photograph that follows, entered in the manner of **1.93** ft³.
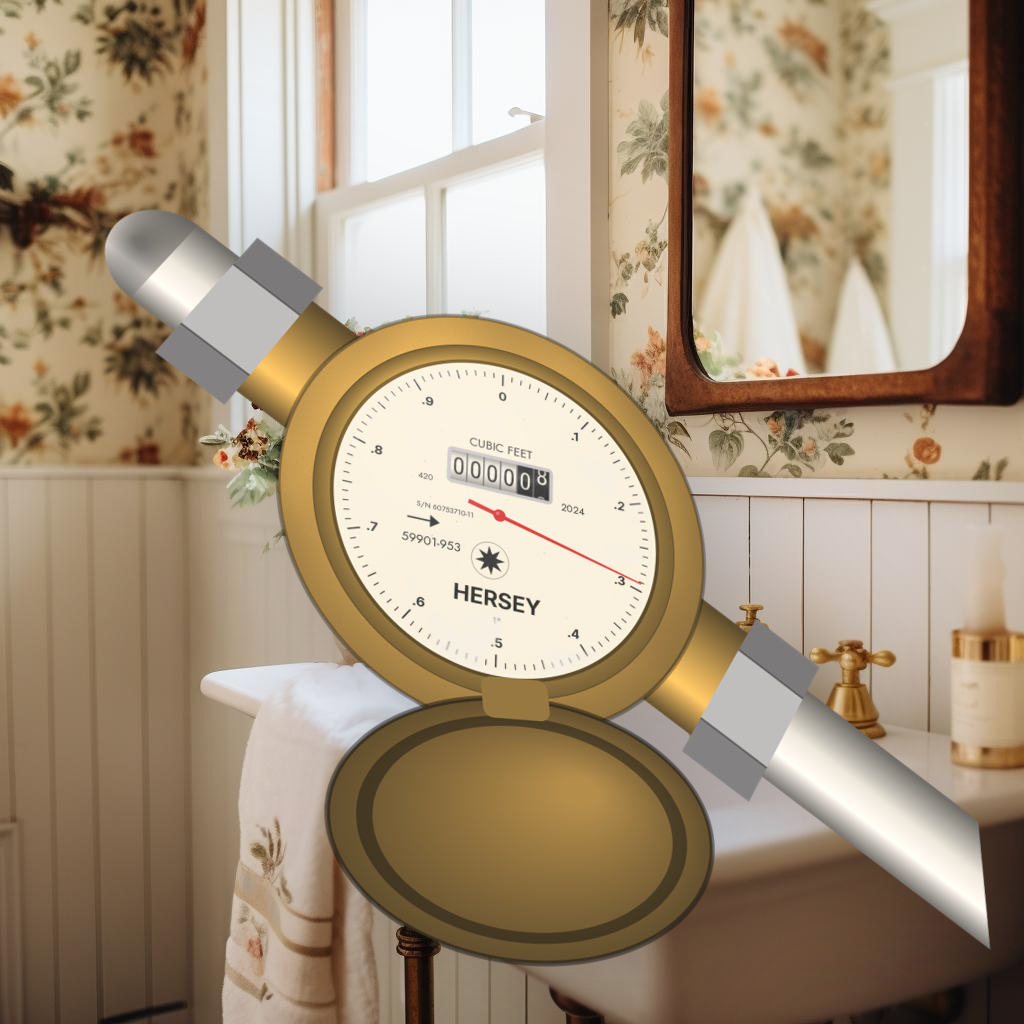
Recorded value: **8.29** ft³
